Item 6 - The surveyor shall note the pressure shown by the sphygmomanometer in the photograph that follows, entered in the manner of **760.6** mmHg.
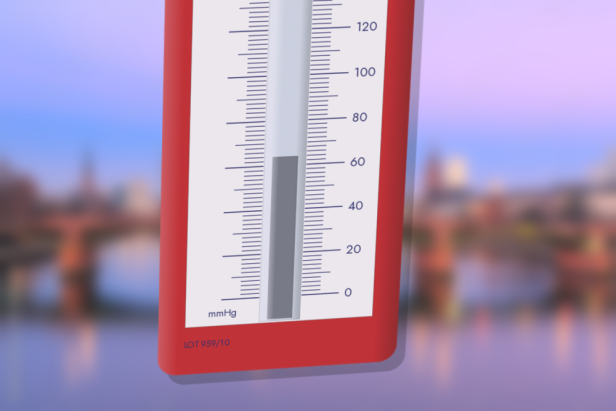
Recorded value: **64** mmHg
